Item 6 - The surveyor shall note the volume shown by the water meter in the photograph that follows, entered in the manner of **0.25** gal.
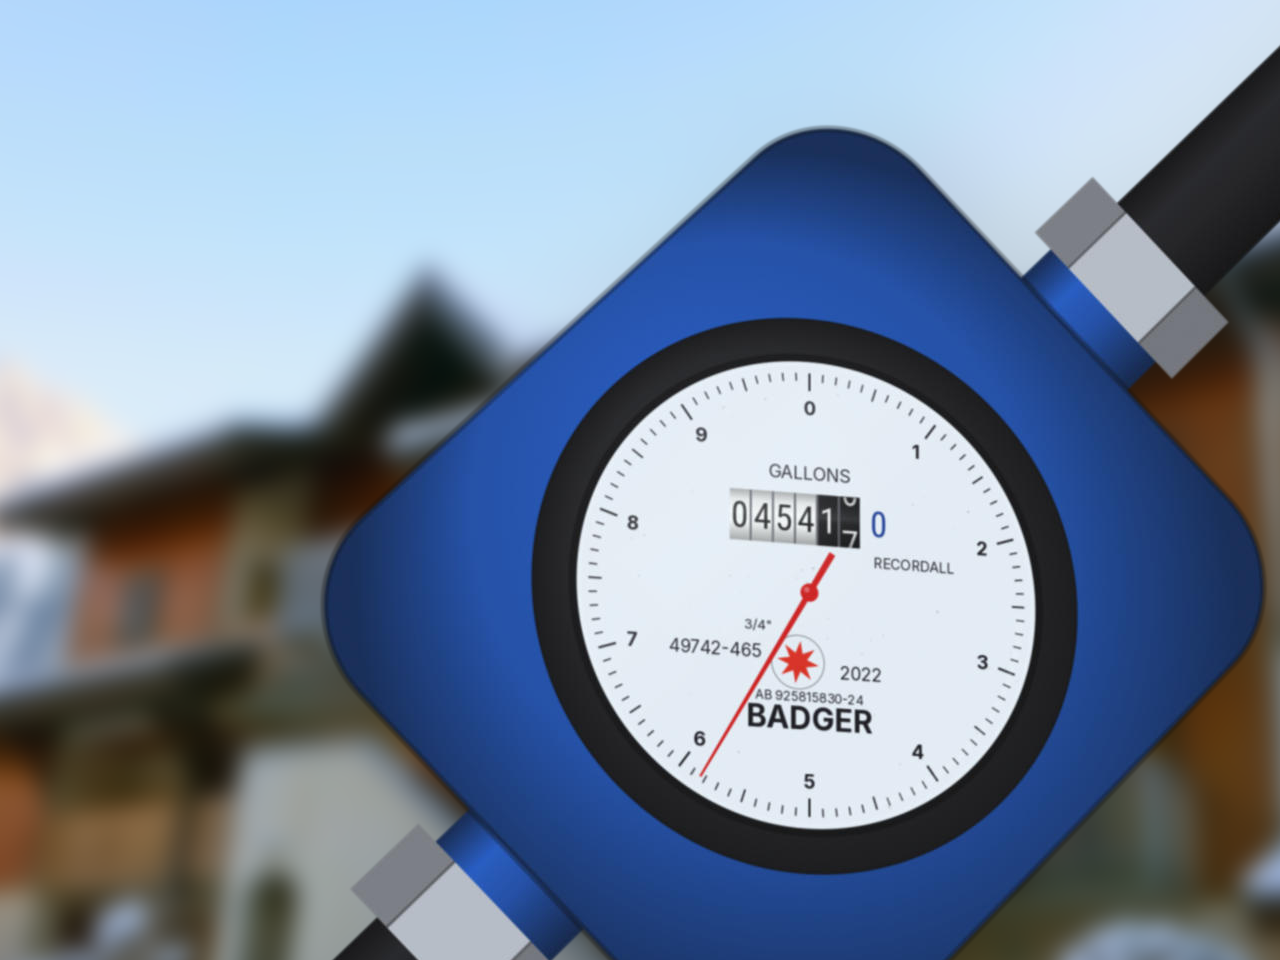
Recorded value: **454165.8** gal
